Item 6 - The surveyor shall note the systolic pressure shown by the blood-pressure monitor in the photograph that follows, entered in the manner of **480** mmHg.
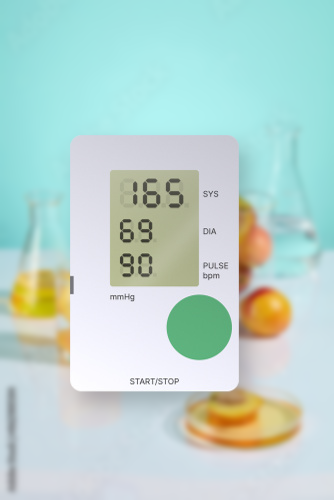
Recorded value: **165** mmHg
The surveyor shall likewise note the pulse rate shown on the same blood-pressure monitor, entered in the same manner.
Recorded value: **90** bpm
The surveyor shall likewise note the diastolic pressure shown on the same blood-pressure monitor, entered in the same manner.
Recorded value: **69** mmHg
